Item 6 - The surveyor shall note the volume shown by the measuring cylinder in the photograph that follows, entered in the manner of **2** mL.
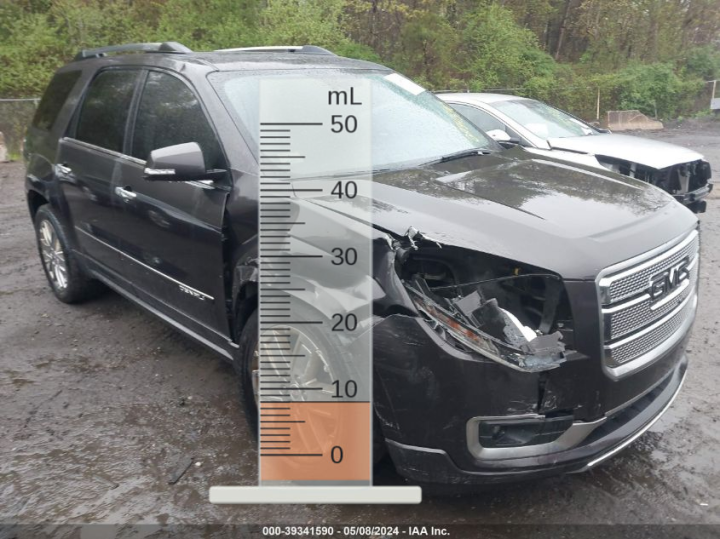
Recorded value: **8** mL
